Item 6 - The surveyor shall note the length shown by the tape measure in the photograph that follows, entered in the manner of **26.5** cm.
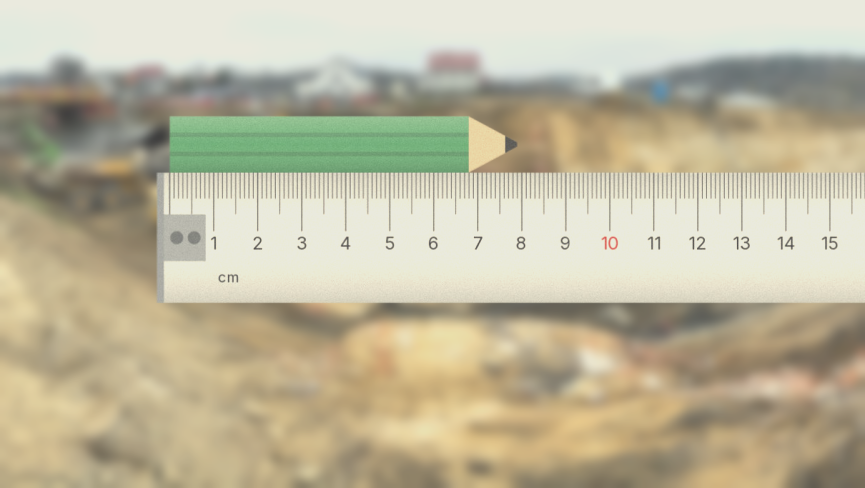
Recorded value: **7.9** cm
